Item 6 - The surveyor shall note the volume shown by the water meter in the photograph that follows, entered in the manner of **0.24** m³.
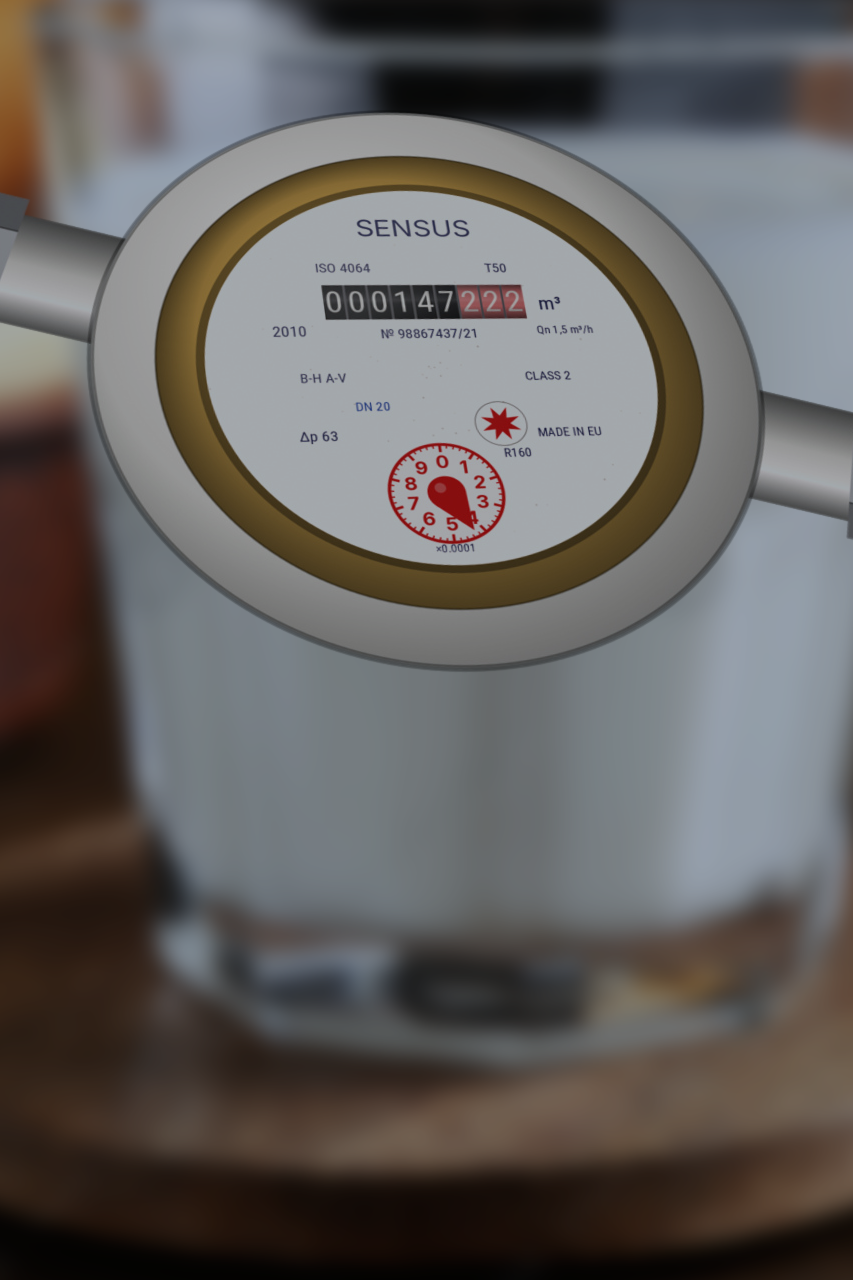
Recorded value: **147.2224** m³
